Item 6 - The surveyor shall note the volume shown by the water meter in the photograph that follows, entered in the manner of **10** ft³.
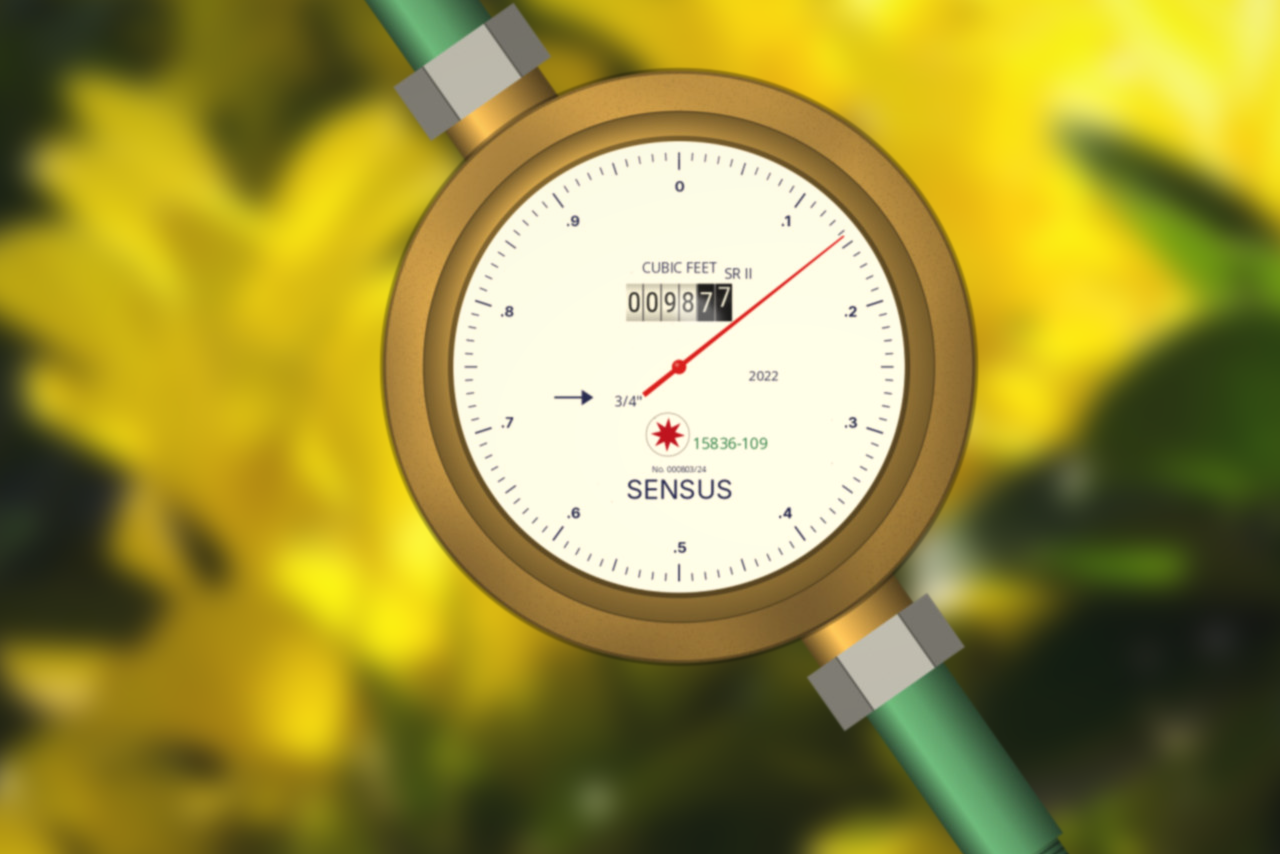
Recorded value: **9877.14** ft³
